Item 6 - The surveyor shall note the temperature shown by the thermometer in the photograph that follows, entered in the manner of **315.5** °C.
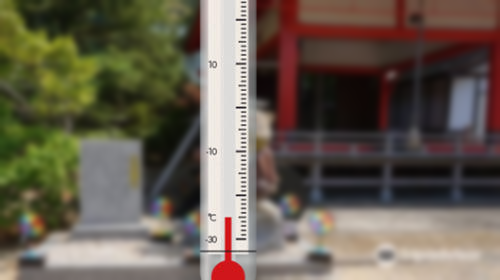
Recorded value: **-25** °C
